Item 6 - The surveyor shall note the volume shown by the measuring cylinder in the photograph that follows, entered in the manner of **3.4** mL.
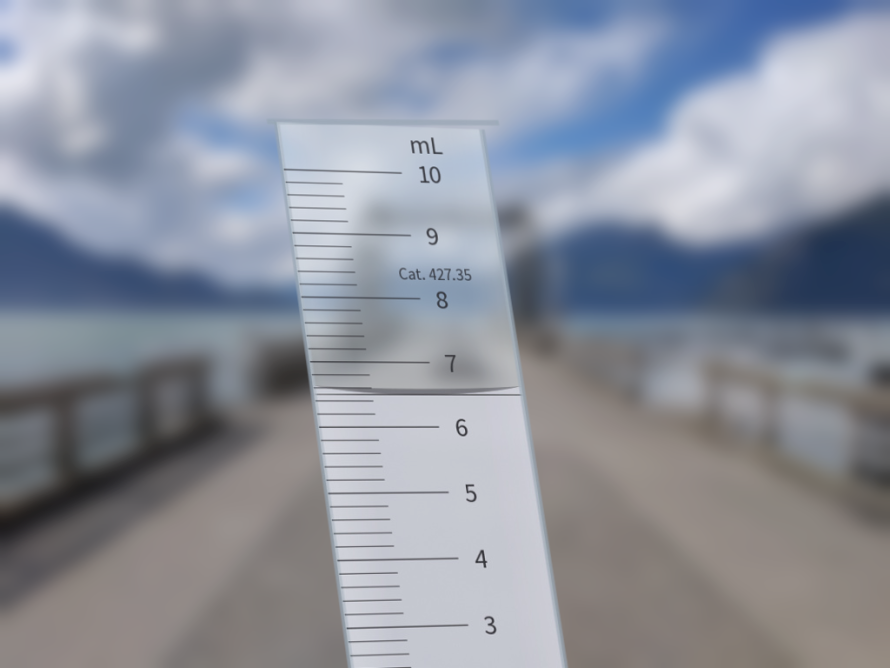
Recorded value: **6.5** mL
